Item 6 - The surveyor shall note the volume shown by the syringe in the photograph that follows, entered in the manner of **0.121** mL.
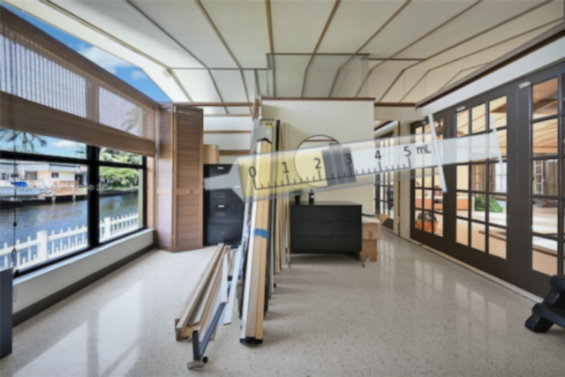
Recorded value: **2.2** mL
